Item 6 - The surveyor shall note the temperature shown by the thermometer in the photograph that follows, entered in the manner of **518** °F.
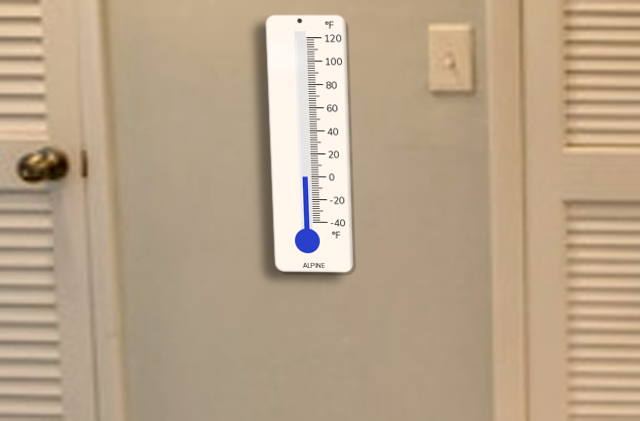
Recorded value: **0** °F
